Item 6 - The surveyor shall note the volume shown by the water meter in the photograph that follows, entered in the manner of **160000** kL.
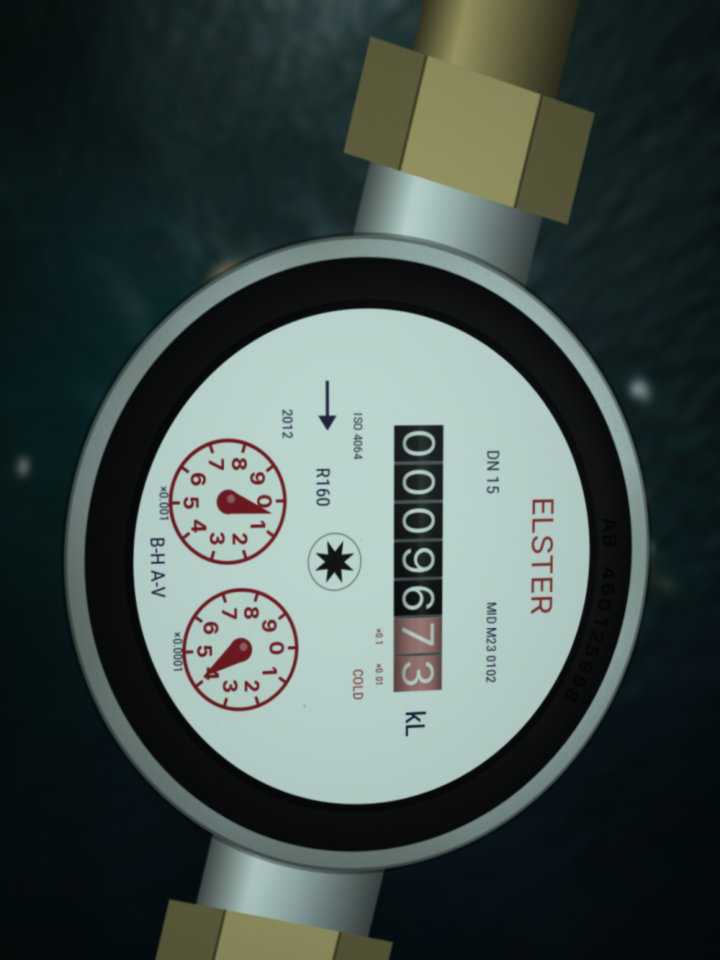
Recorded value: **96.7304** kL
